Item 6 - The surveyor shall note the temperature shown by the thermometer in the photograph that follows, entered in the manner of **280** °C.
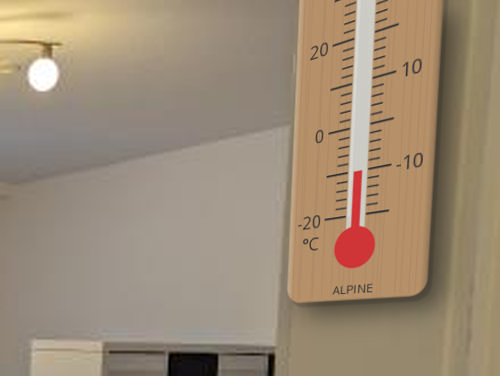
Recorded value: **-10** °C
